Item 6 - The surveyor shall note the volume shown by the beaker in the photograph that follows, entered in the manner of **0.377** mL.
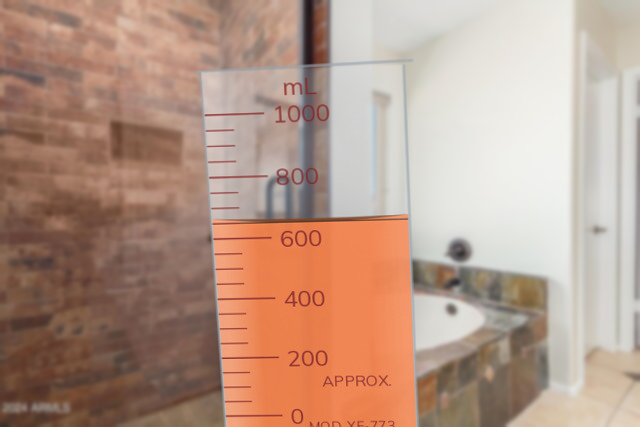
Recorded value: **650** mL
